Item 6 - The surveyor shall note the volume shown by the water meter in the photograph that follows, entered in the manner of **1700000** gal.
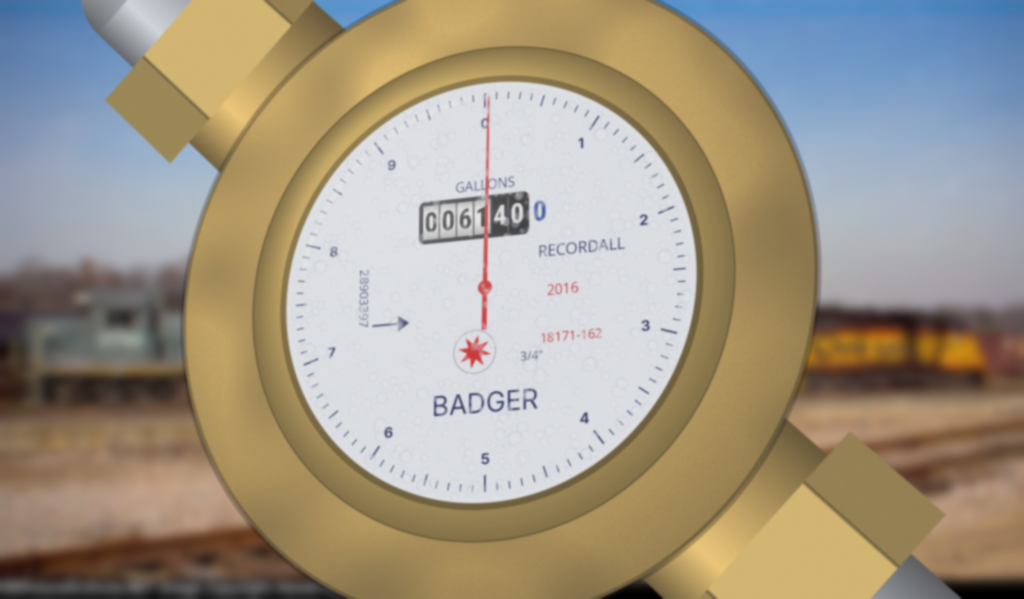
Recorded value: **61400.0** gal
